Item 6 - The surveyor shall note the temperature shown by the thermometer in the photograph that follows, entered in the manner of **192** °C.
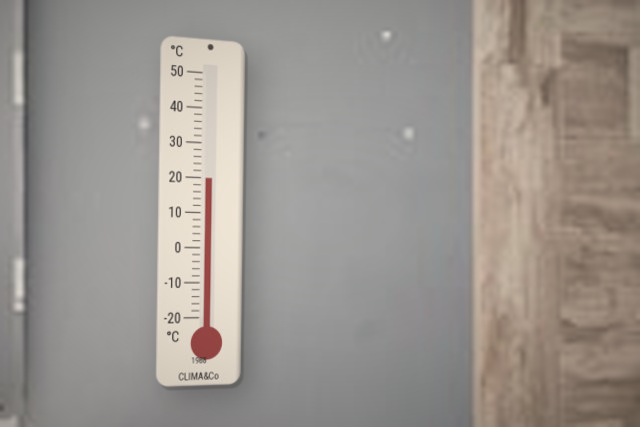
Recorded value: **20** °C
